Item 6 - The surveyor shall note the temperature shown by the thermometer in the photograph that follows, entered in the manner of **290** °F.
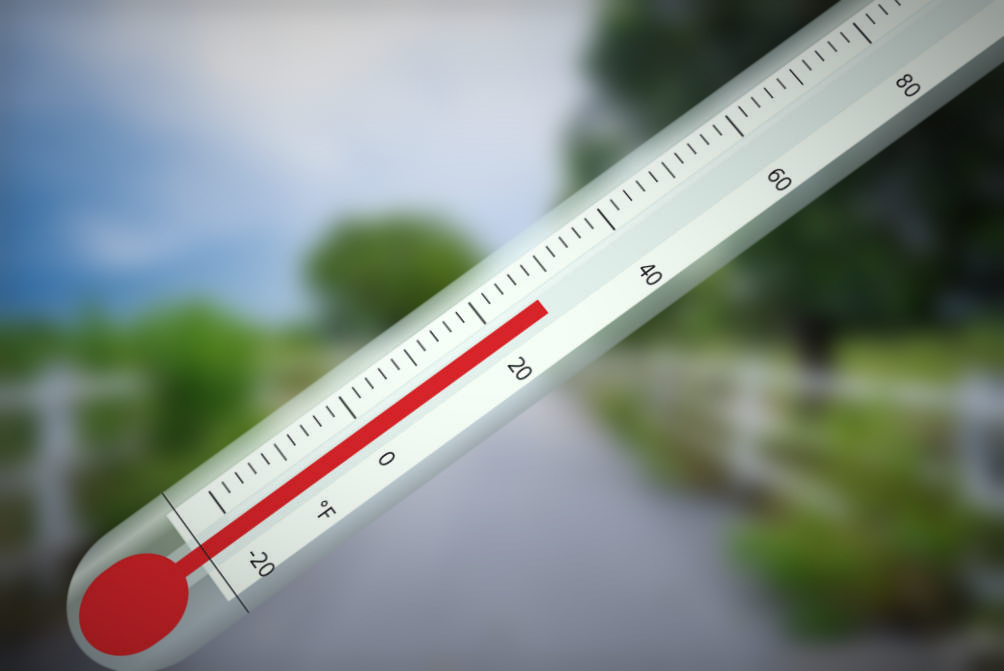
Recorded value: **27** °F
